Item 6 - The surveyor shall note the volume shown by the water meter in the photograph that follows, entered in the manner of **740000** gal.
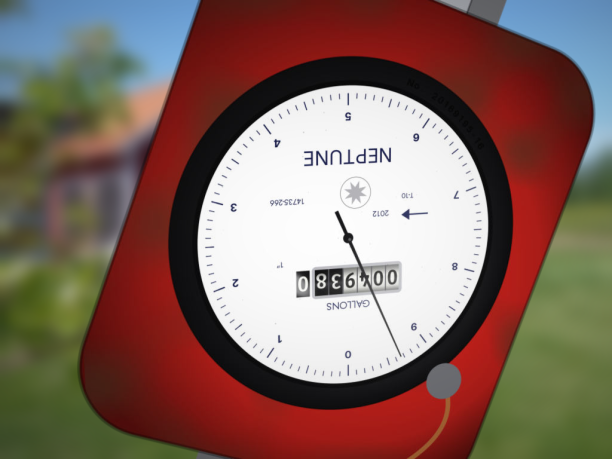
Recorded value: **49379.3** gal
